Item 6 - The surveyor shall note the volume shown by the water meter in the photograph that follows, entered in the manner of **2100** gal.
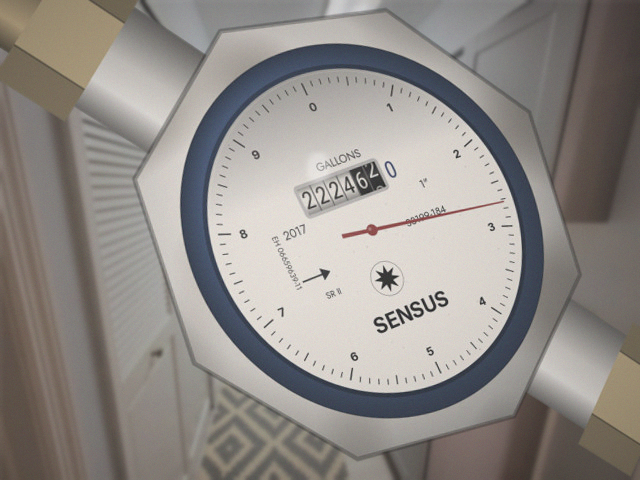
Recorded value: **2224622.7** gal
